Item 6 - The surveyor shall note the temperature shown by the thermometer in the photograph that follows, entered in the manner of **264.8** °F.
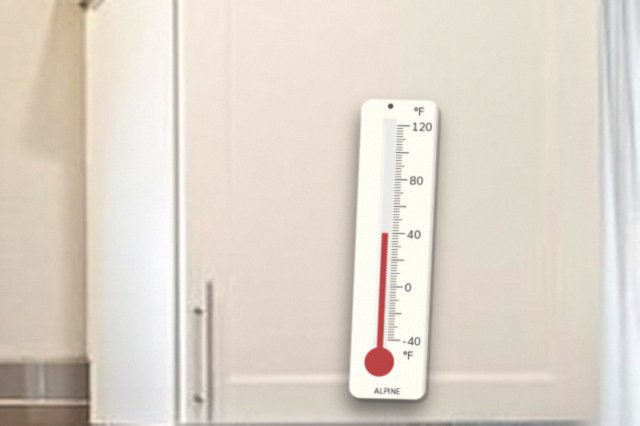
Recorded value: **40** °F
